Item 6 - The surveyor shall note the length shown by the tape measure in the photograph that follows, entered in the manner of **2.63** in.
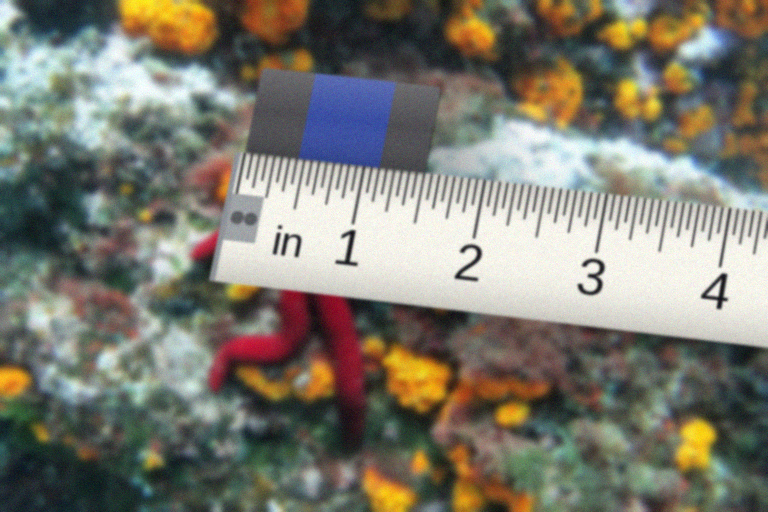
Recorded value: **1.5** in
